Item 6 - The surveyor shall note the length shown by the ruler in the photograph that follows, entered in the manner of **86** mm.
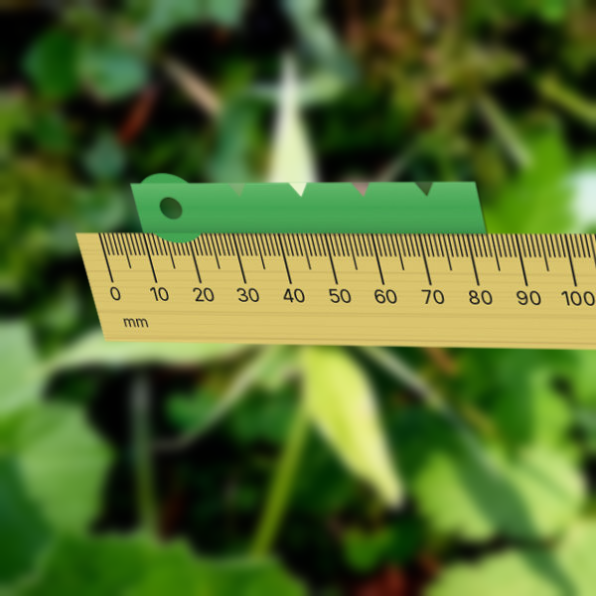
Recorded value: **74** mm
